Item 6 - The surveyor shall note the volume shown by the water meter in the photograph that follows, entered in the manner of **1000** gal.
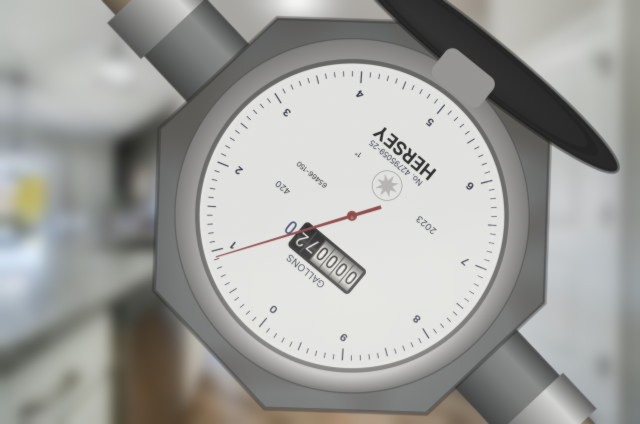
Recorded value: **720.9** gal
